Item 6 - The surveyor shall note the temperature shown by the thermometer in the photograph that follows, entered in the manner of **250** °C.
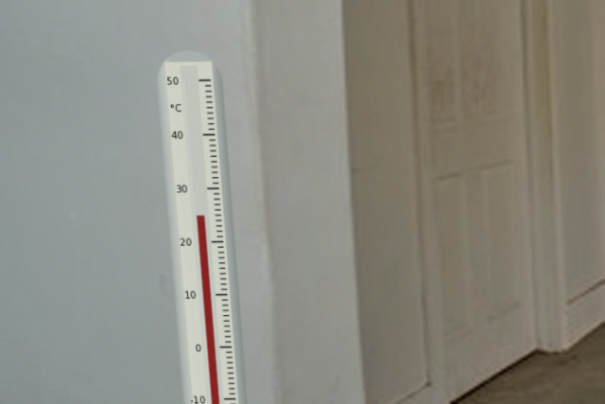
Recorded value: **25** °C
